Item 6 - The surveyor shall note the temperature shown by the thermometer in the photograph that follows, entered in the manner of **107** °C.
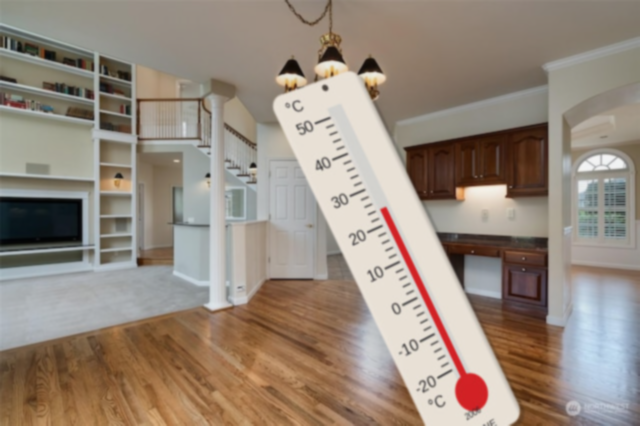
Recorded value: **24** °C
